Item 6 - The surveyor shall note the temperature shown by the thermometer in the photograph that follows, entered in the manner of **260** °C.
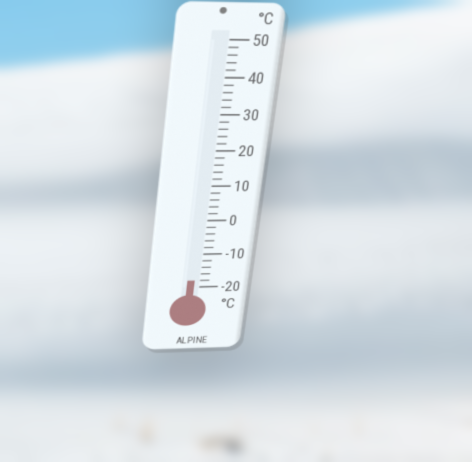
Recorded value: **-18** °C
